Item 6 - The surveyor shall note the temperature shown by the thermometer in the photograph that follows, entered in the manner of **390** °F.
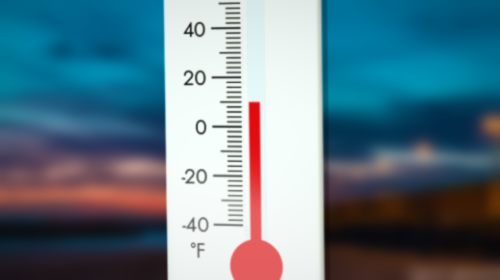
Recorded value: **10** °F
